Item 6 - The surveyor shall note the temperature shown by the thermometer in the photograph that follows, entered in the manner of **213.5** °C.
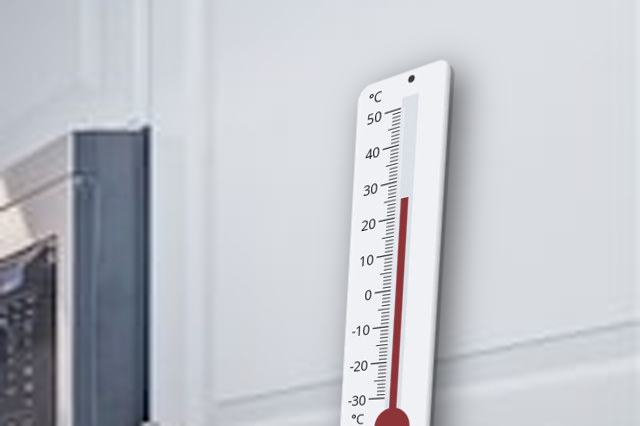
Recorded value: **25** °C
